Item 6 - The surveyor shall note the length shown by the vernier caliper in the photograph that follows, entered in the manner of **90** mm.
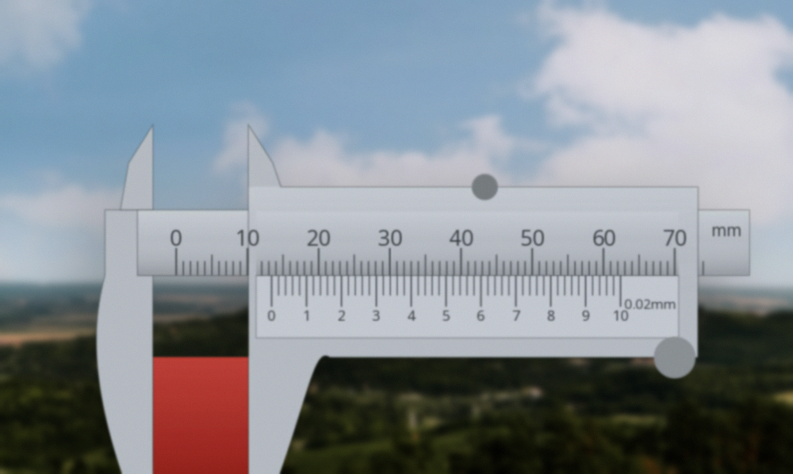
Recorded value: **13.4** mm
